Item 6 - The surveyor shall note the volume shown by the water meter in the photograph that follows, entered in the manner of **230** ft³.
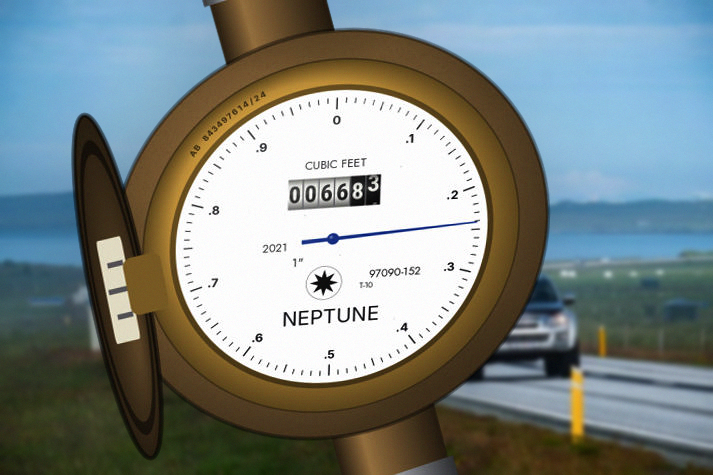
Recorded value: **6683.24** ft³
